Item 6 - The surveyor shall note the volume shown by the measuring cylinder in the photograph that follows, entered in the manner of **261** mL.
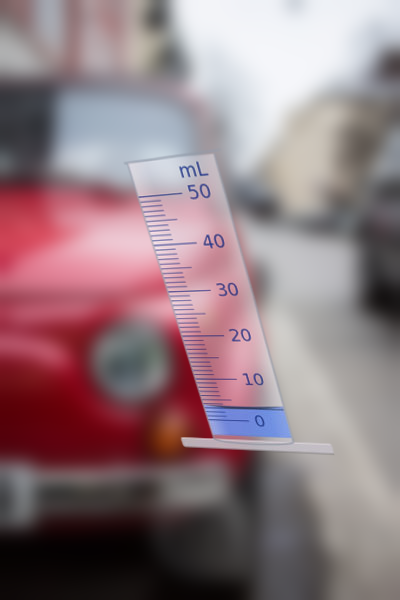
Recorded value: **3** mL
